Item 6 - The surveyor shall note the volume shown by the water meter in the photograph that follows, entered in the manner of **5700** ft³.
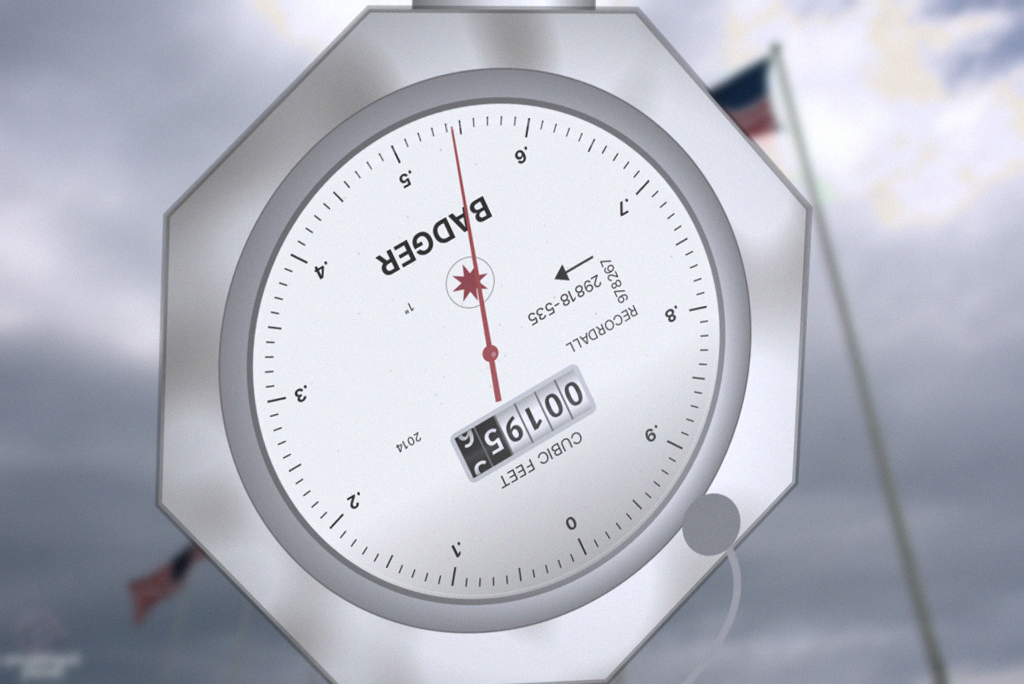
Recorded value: **1955.54** ft³
